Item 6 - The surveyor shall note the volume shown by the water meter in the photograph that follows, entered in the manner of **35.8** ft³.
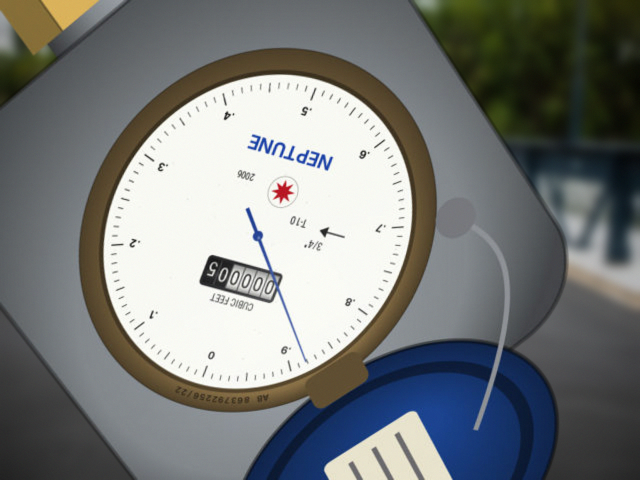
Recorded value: **4.88** ft³
